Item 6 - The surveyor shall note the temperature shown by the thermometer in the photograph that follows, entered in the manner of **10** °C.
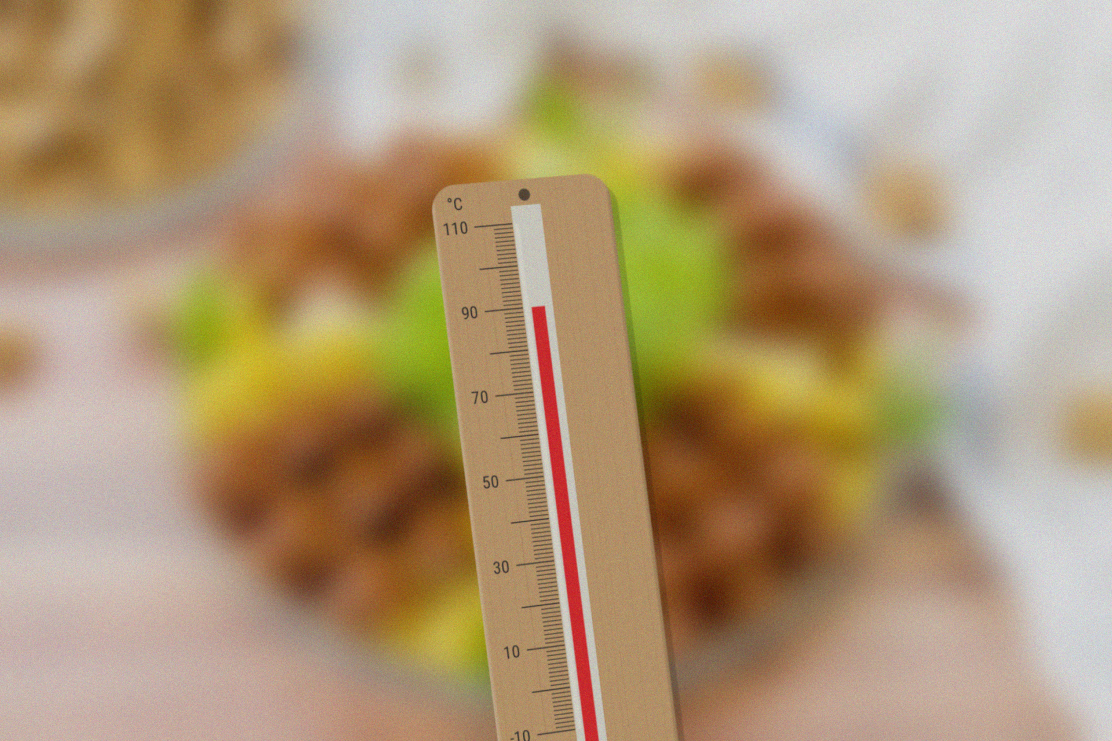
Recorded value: **90** °C
